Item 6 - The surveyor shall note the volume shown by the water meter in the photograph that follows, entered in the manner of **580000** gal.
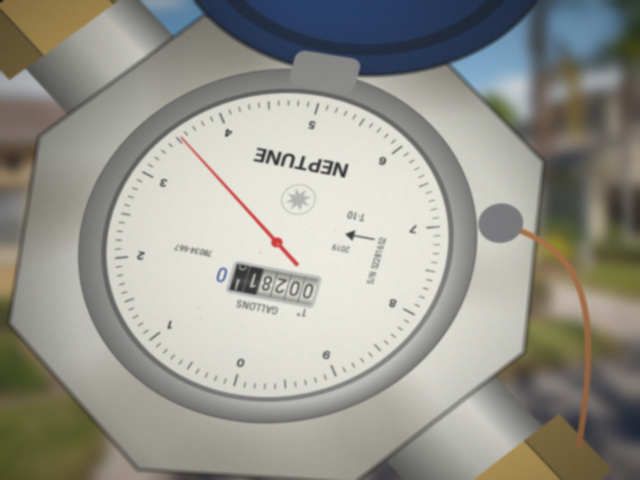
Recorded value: **28113.5** gal
